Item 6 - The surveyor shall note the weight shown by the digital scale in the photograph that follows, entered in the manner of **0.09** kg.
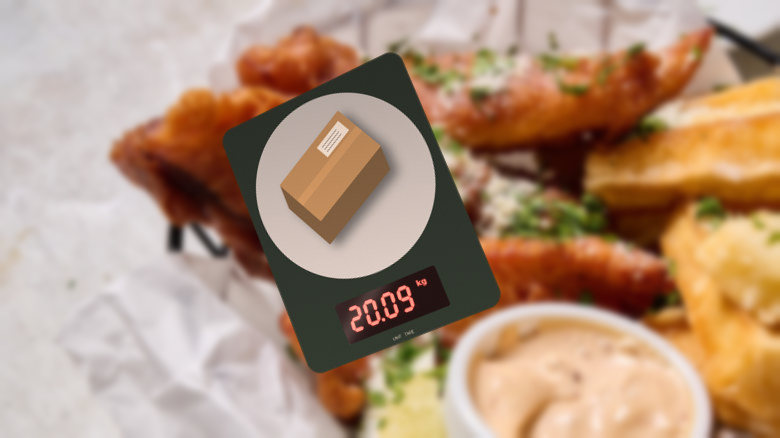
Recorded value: **20.09** kg
